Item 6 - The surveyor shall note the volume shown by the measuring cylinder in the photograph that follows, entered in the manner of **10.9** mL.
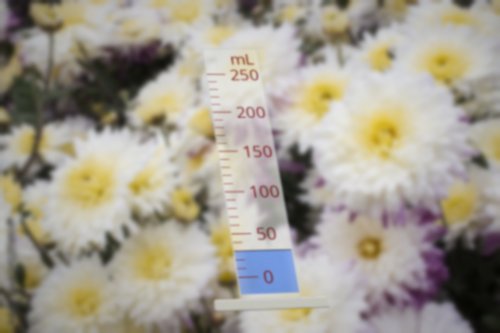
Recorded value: **30** mL
